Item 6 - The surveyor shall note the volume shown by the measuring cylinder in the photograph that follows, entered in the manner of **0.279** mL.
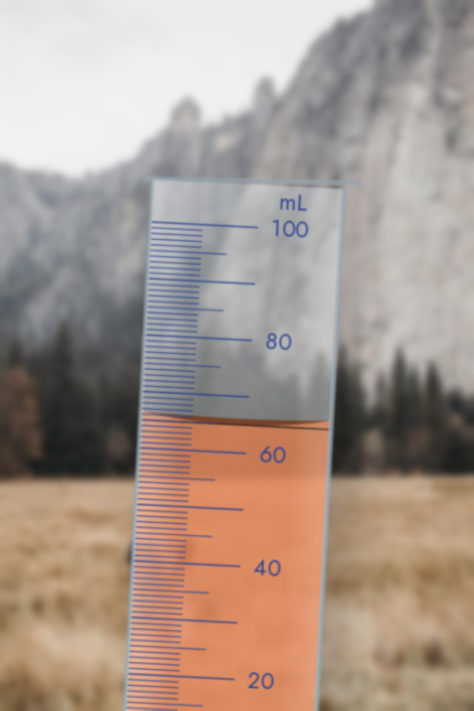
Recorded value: **65** mL
